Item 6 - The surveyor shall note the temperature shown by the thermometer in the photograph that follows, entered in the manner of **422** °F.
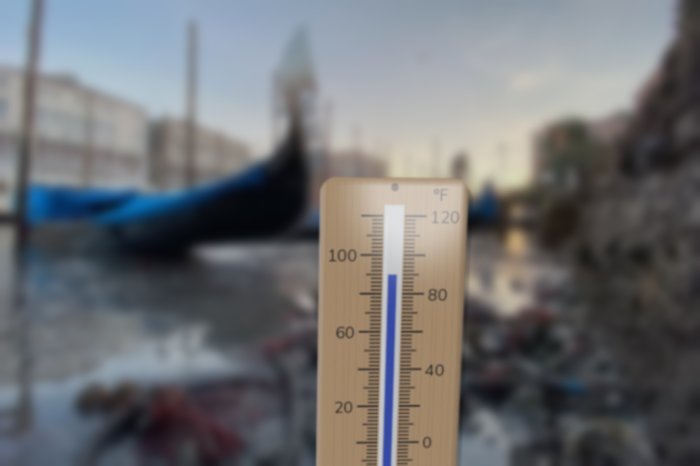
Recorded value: **90** °F
